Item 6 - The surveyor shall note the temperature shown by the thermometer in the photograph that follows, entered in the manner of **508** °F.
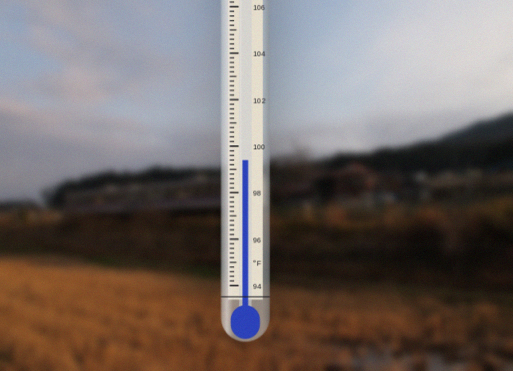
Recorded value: **99.4** °F
